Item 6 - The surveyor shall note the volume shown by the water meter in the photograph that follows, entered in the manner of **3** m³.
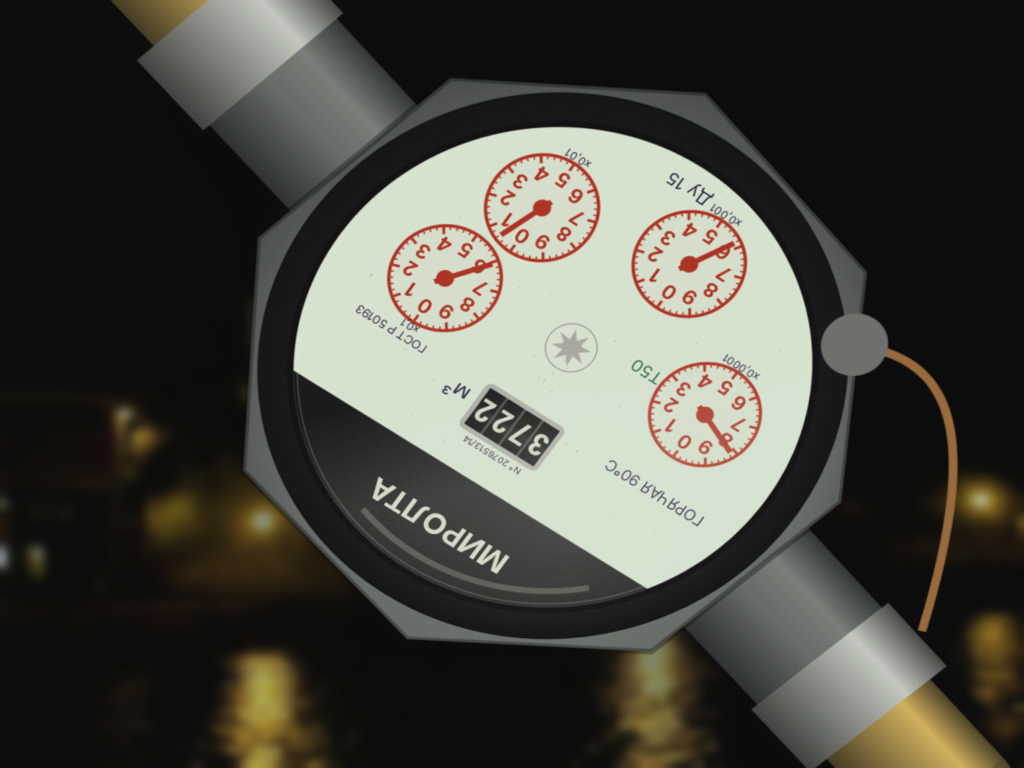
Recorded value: **3722.6058** m³
